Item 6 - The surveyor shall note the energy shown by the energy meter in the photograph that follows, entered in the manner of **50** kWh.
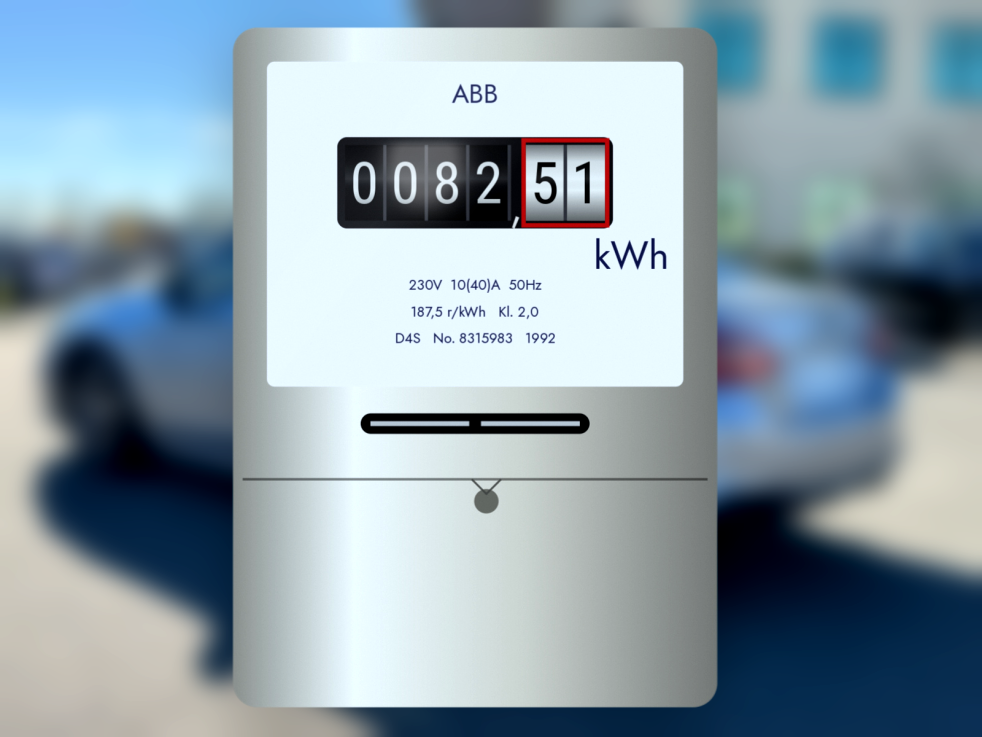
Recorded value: **82.51** kWh
